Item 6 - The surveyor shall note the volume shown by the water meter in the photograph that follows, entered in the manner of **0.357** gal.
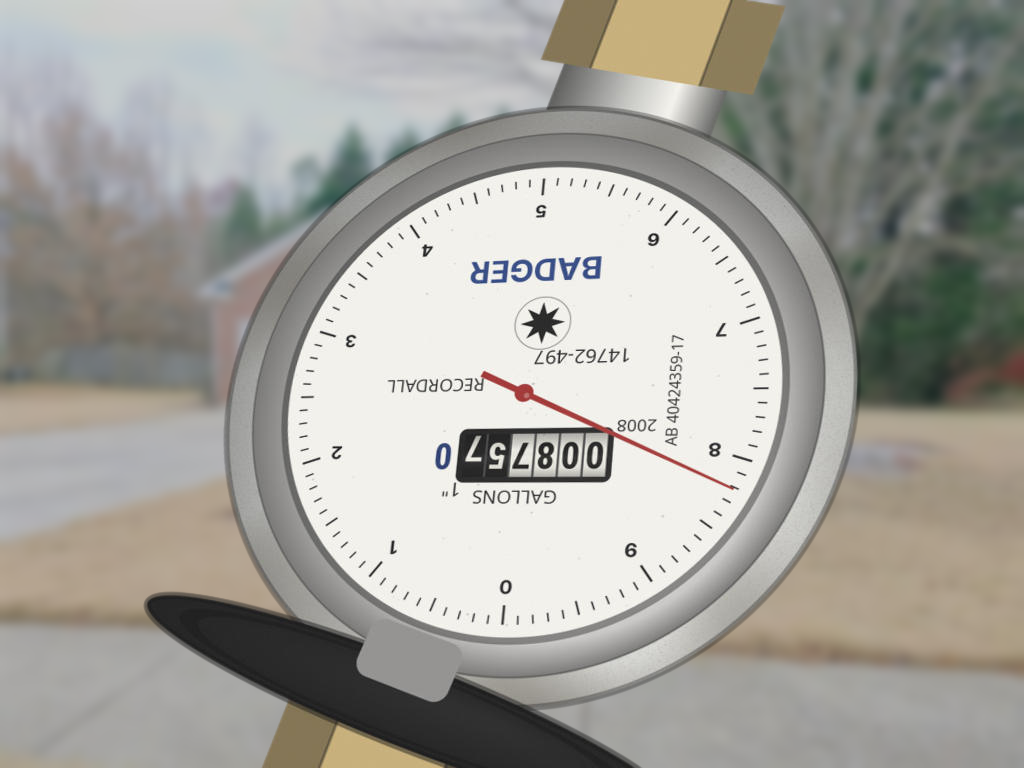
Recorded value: **87568.2** gal
